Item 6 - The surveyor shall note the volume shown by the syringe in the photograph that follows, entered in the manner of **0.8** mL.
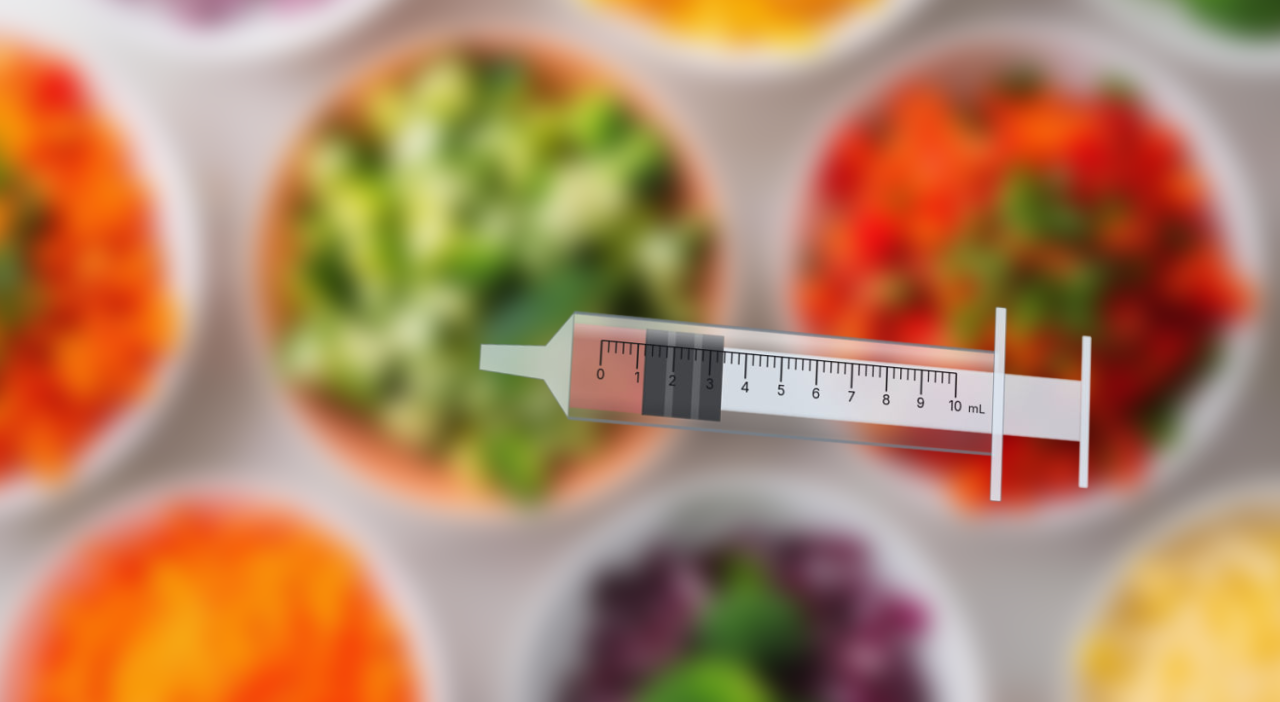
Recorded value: **1.2** mL
